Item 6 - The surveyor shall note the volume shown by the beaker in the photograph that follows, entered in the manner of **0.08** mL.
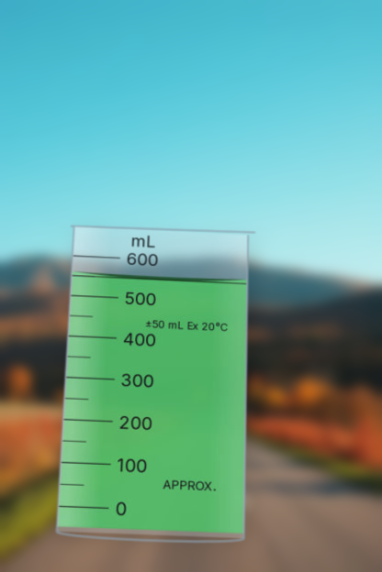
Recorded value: **550** mL
